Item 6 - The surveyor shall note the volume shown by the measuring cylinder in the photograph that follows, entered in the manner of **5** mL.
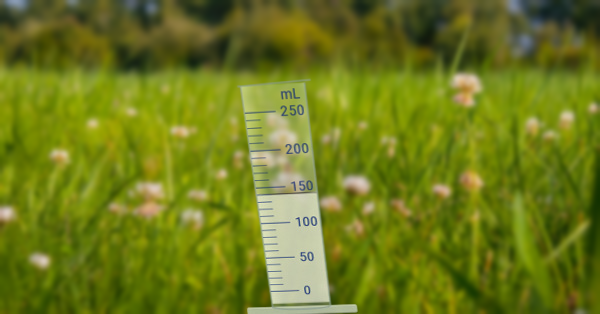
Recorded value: **140** mL
